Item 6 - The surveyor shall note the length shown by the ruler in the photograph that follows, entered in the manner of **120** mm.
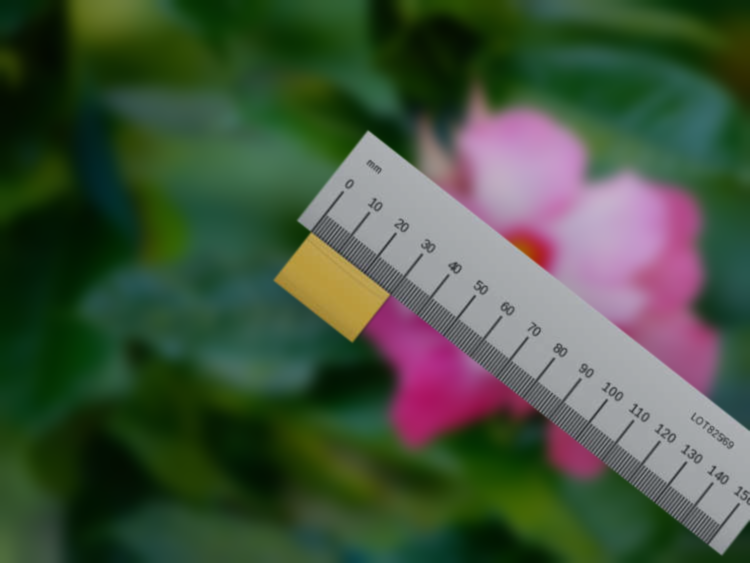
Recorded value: **30** mm
